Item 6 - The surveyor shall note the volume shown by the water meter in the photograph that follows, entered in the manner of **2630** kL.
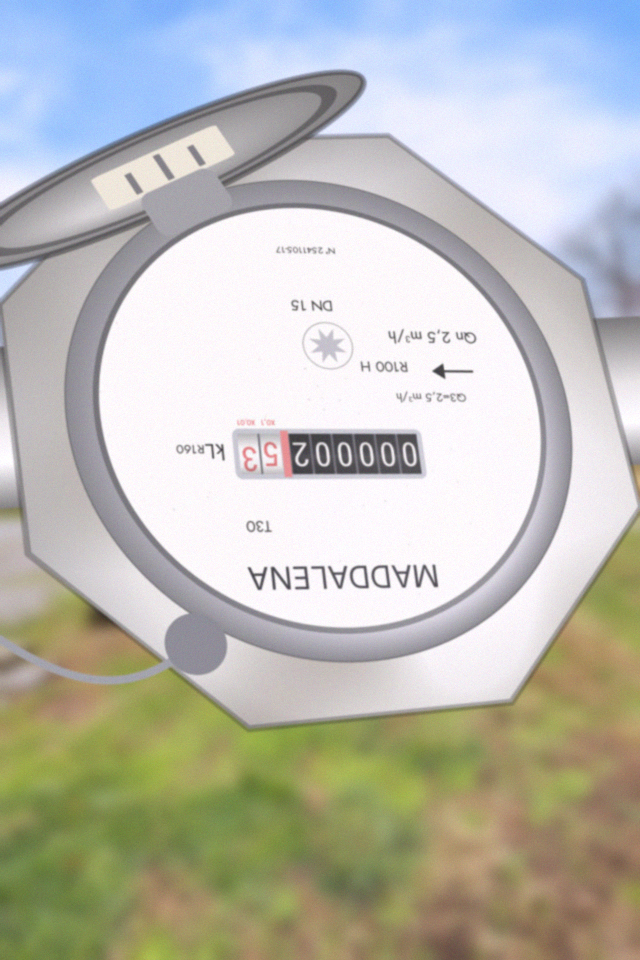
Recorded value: **2.53** kL
